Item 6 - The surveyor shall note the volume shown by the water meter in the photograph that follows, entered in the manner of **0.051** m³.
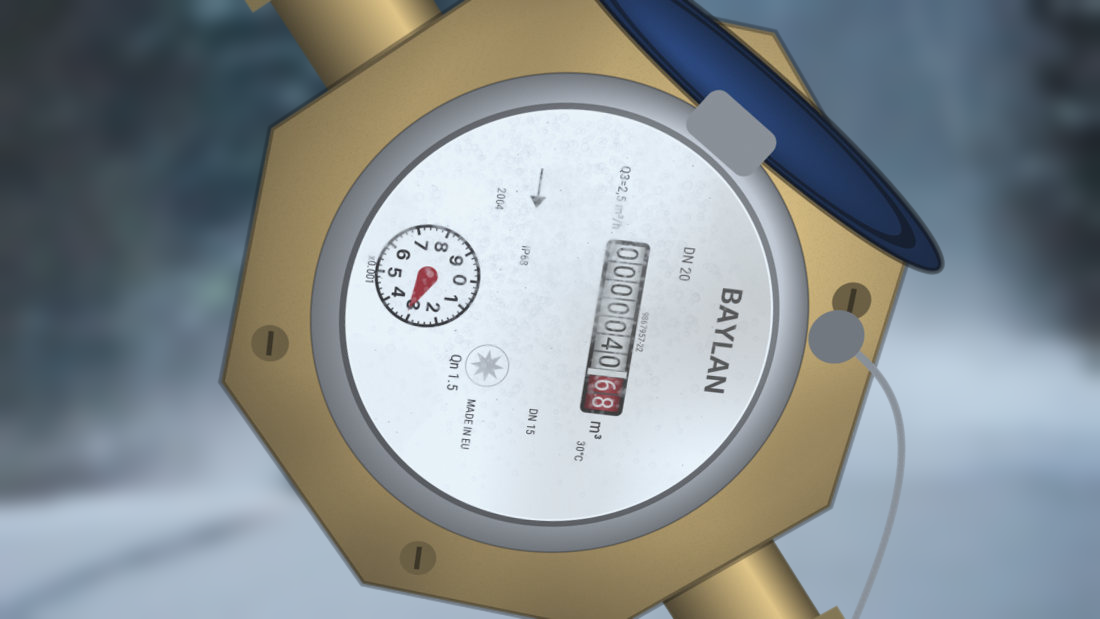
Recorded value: **40.683** m³
